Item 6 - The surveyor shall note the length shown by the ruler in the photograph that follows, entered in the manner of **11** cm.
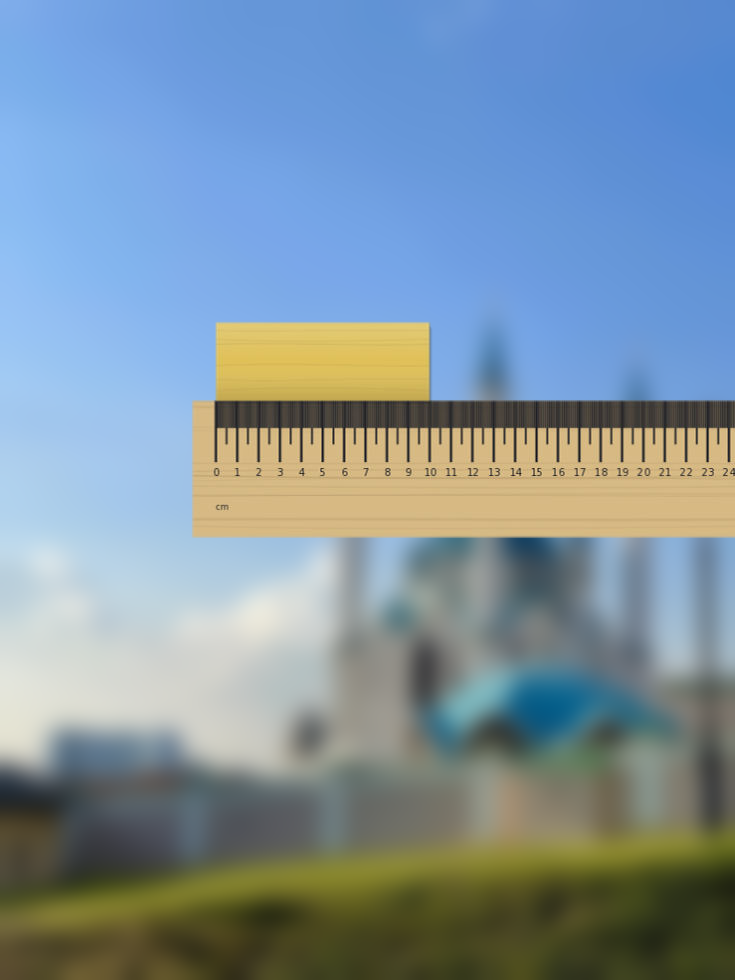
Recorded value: **10** cm
